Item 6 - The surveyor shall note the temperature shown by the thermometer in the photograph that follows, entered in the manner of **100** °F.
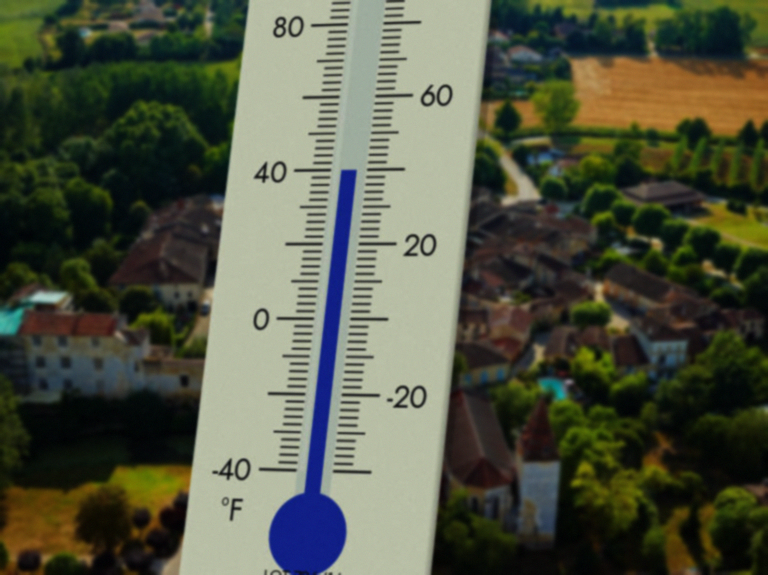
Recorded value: **40** °F
